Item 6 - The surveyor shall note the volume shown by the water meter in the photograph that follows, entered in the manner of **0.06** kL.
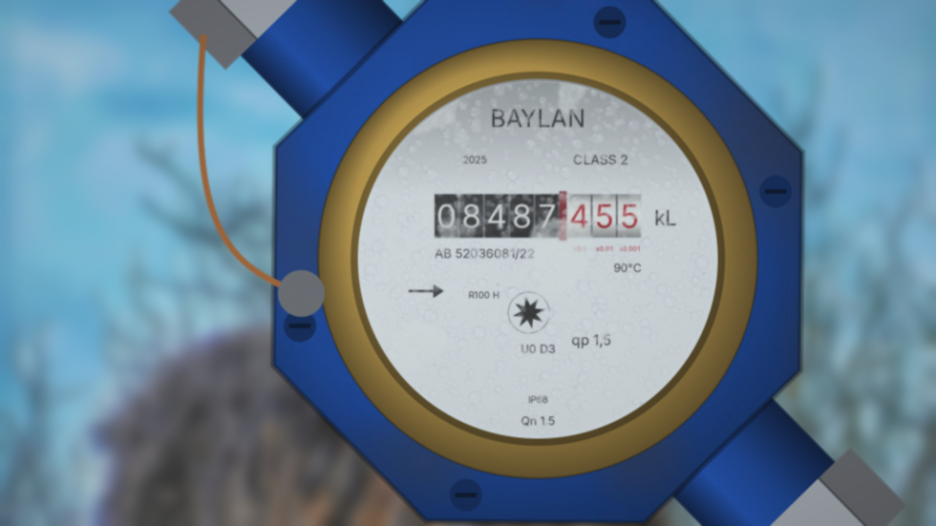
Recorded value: **8487.455** kL
